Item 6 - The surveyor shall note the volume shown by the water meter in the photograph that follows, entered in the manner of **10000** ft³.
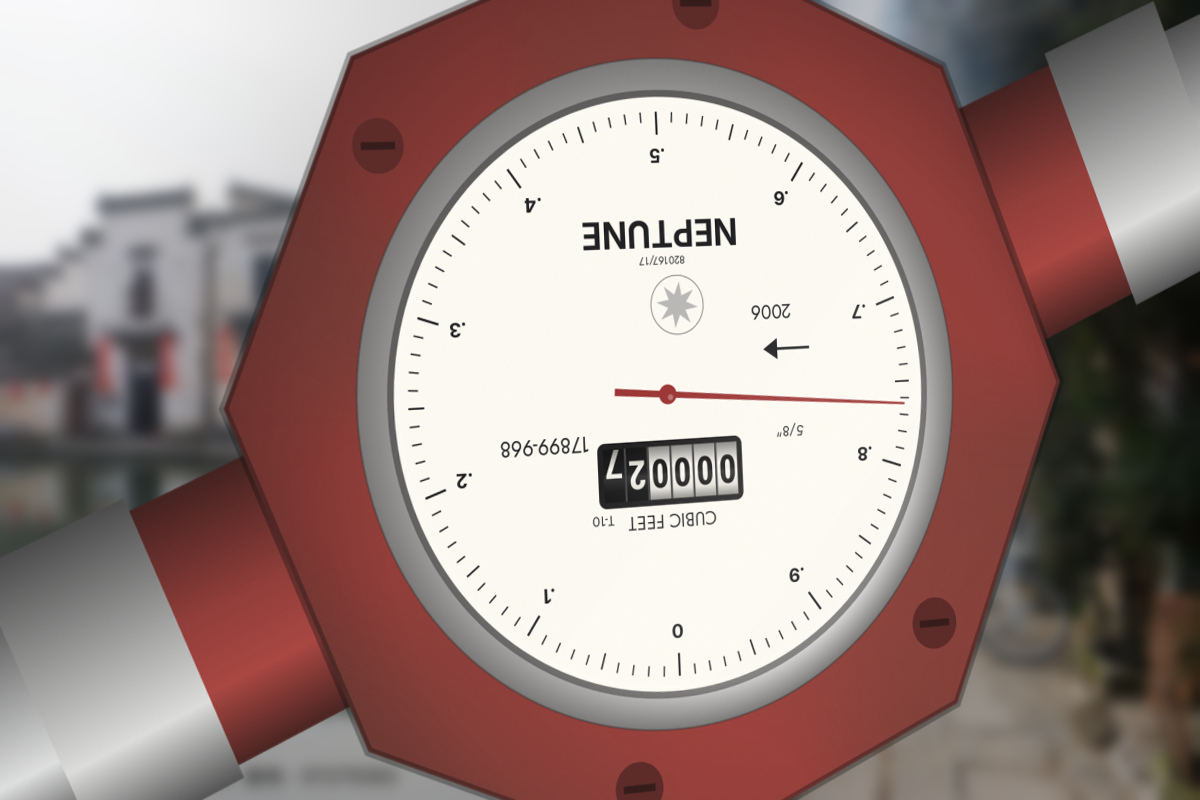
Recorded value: **26.76** ft³
